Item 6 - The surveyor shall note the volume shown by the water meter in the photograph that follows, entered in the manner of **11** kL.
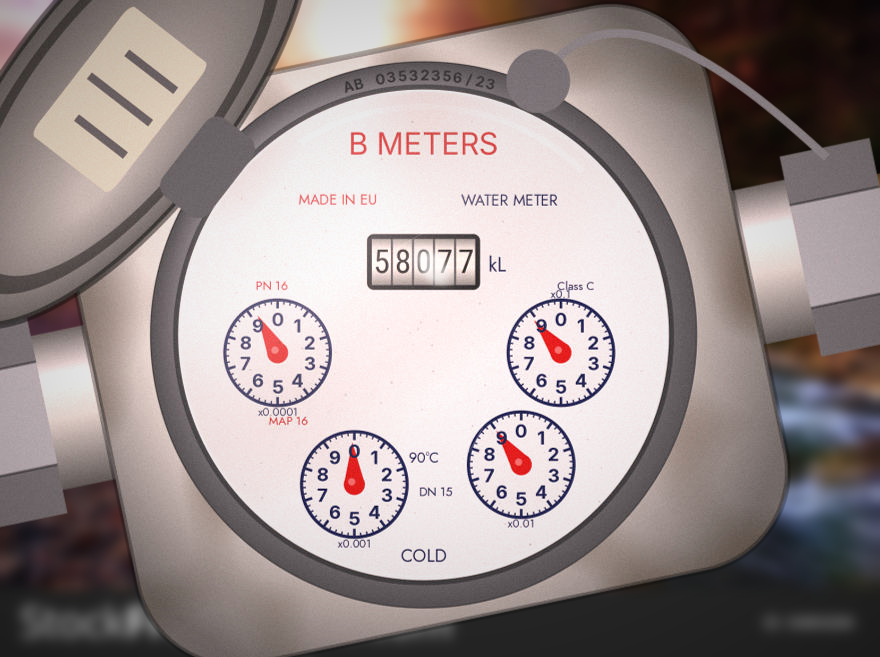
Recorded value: **58077.8899** kL
